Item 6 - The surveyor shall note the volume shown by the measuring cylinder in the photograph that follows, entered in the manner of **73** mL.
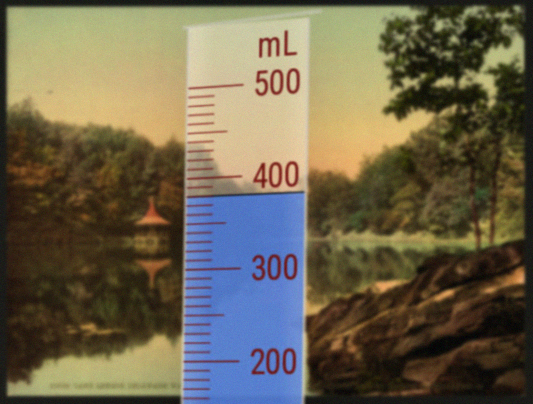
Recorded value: **380** mL
